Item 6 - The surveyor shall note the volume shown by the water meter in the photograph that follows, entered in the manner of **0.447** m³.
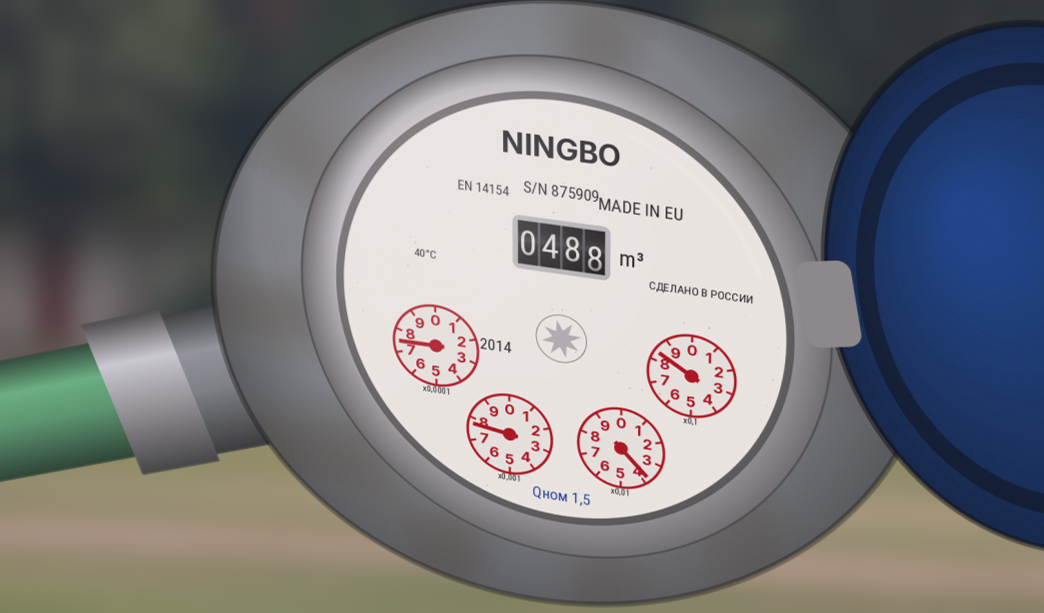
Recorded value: **487.8377** m³
